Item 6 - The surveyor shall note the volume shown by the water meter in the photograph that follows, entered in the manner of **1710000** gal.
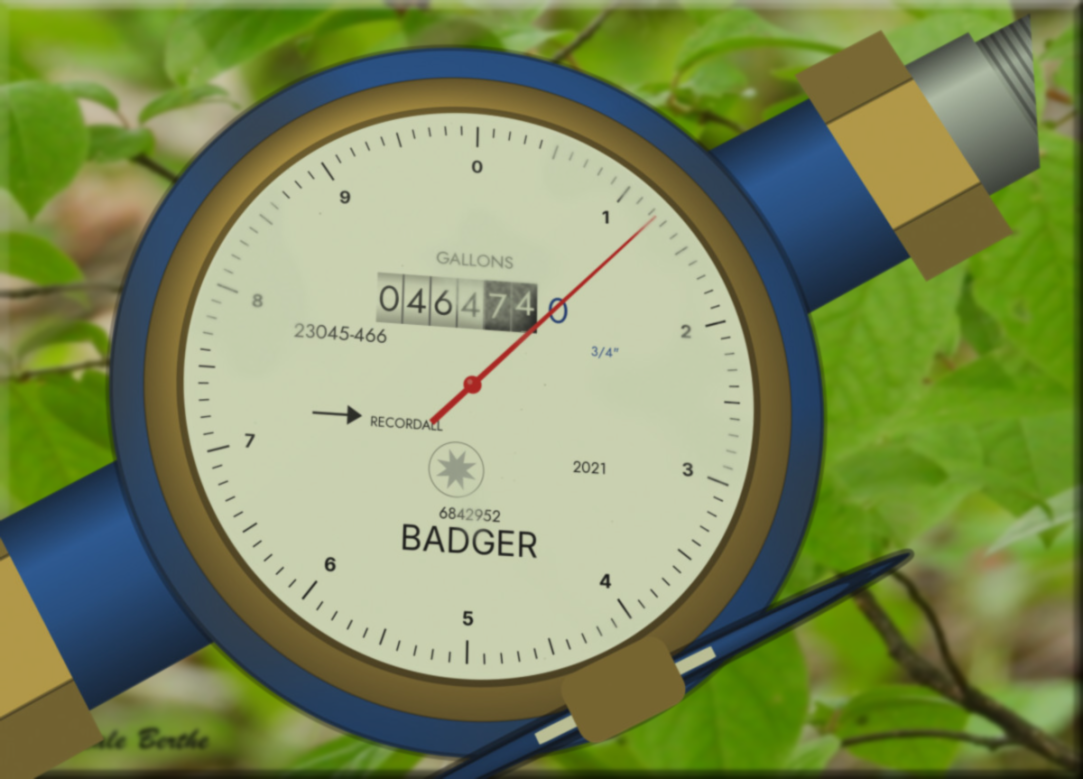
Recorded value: **464741.2** gal
